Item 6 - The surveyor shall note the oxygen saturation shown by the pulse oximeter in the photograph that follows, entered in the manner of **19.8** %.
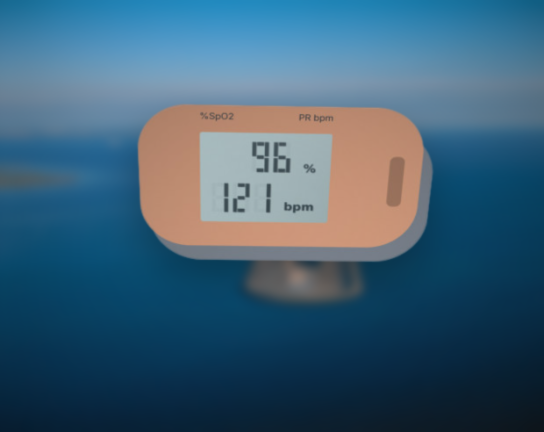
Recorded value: **96** %
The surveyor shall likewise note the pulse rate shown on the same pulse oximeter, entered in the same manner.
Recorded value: **121** bpm
